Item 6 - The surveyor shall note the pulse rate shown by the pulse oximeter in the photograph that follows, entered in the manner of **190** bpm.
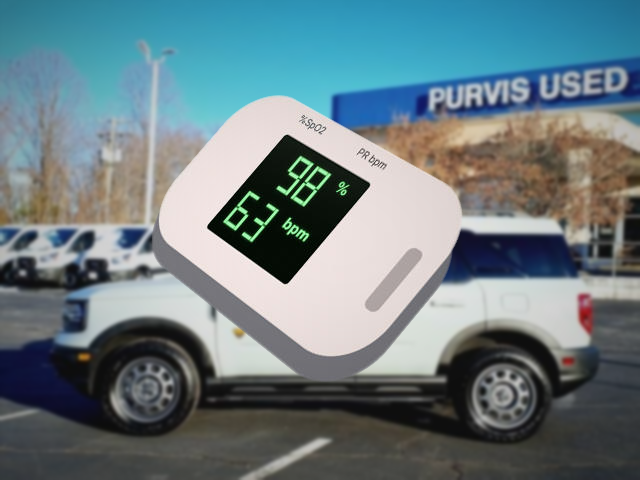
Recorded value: **63** bpm
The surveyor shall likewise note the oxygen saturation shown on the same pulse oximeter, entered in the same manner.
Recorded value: **98** %
